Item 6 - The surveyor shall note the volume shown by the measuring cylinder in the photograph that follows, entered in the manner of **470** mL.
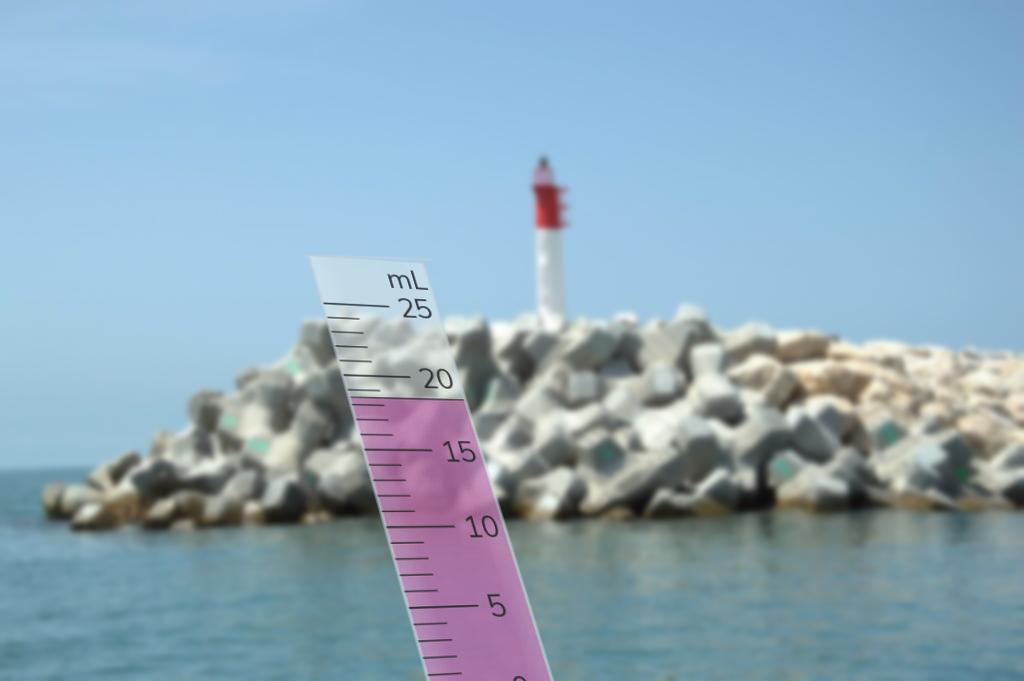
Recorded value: **18.5** mL
